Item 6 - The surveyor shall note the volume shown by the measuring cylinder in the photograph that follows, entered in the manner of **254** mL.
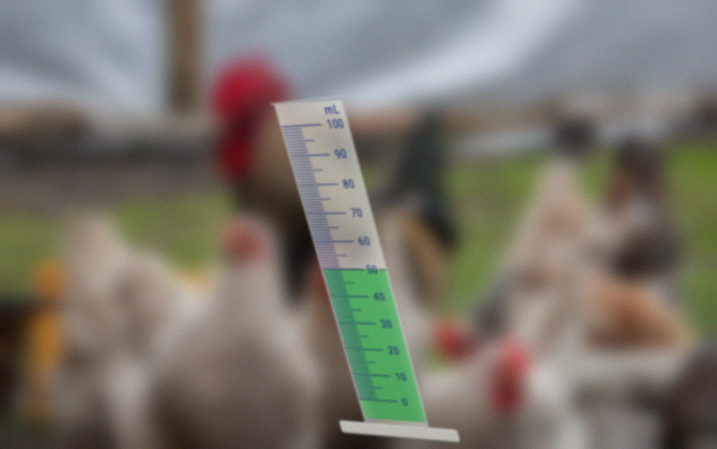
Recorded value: **50** mL
